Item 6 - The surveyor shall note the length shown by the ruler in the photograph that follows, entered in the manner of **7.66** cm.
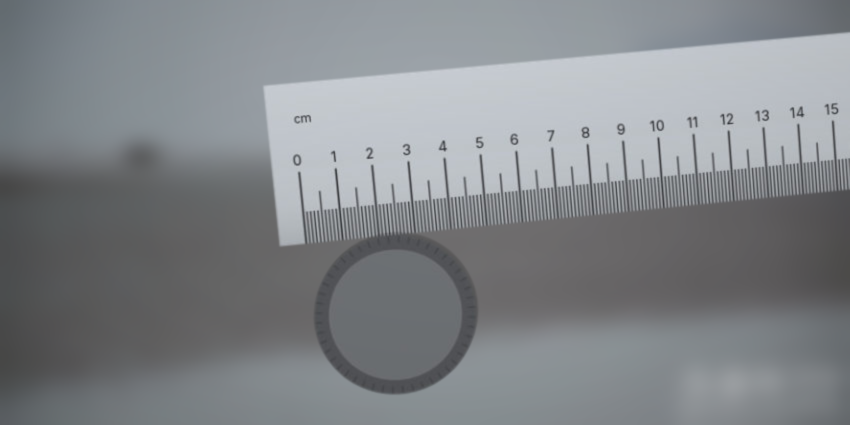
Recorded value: **4.5** cm
